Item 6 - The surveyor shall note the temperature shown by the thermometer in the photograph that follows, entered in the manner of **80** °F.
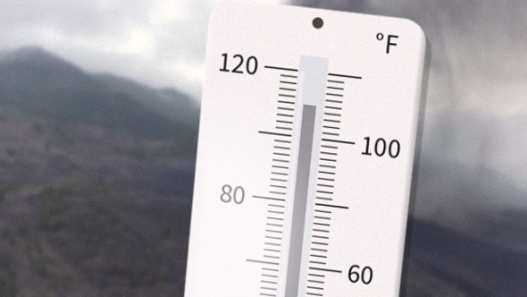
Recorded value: **110** °F
